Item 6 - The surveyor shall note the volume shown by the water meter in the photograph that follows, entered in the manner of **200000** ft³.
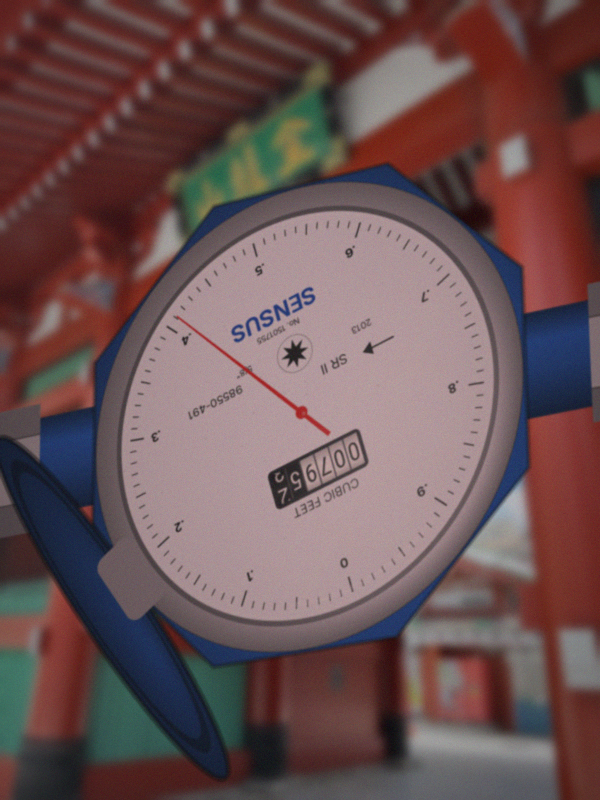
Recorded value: **7952.41** ft³
